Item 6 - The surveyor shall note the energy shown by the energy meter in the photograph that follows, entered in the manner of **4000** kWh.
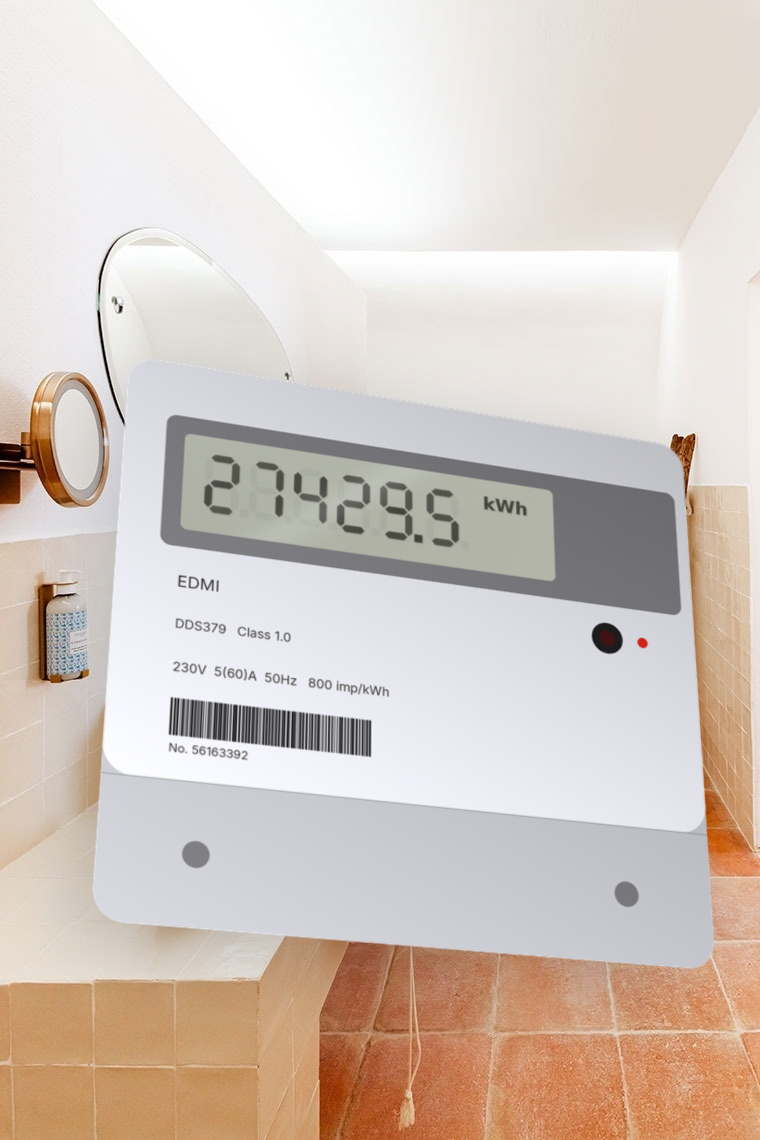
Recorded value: **27429.5** kWh
